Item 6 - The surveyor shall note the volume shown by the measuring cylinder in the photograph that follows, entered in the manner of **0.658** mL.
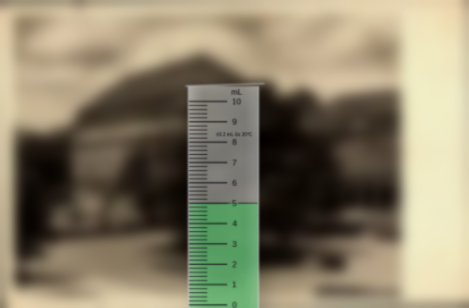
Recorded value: **5** mL
